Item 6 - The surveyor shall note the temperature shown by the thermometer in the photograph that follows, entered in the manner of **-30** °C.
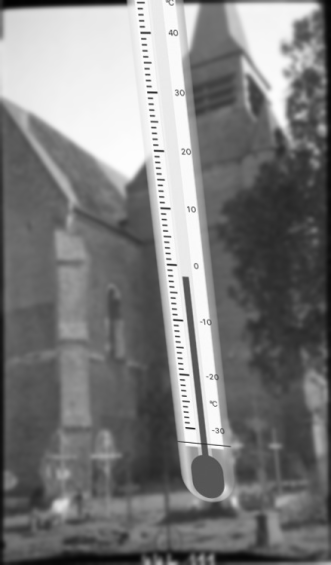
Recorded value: **-2** °C
